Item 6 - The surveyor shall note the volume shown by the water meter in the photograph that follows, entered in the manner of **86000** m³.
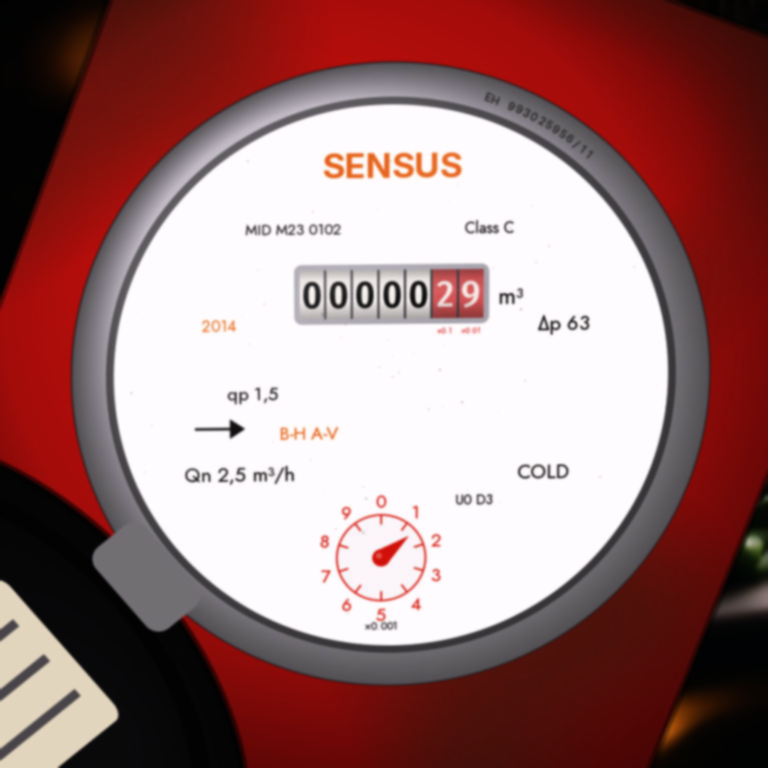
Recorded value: **0.291** m³
